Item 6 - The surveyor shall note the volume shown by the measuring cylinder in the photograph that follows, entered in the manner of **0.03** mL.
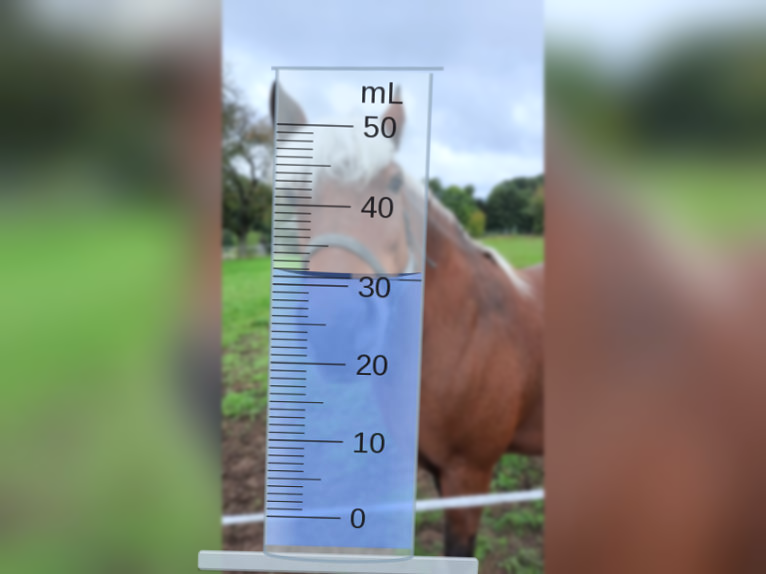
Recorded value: **31** mL
